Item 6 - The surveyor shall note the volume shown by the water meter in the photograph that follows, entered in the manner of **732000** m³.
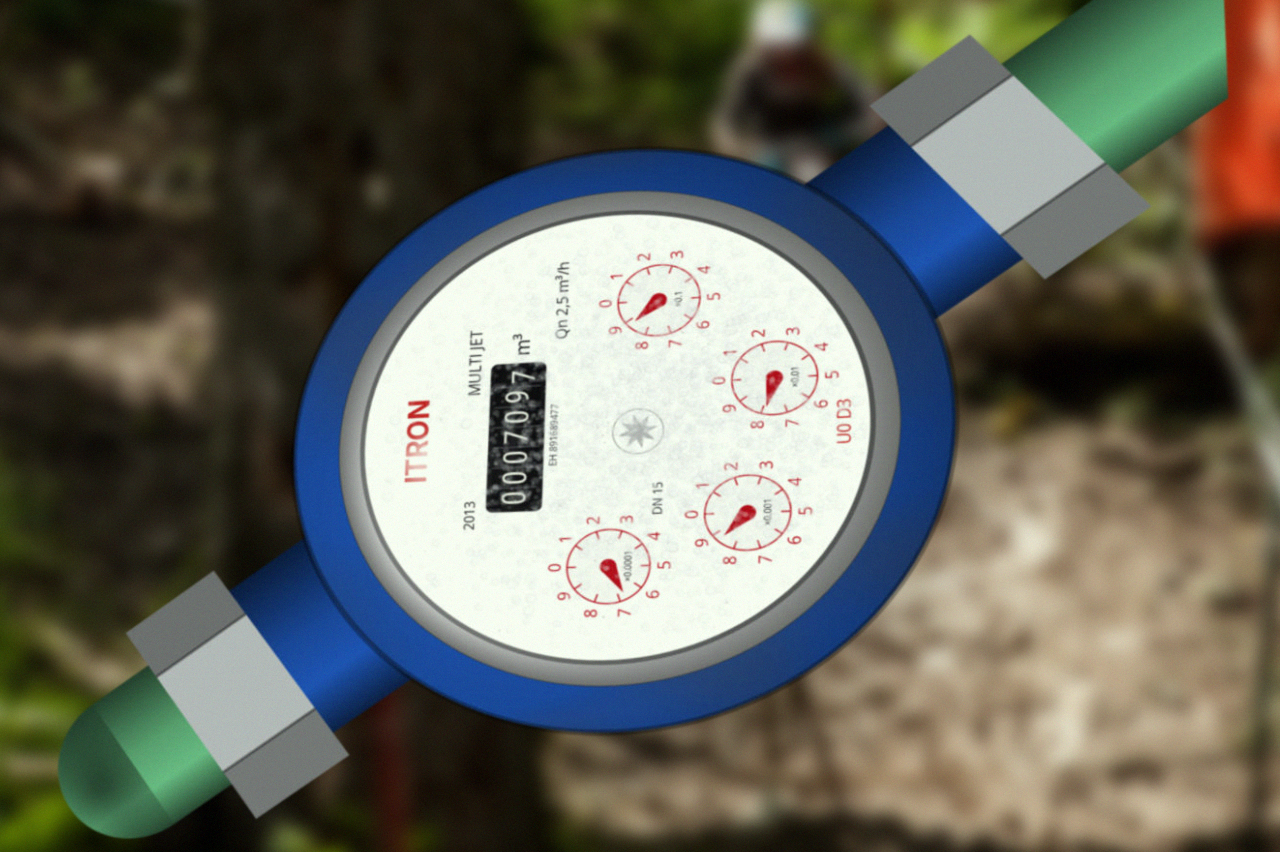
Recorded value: **7096.8786** m³
